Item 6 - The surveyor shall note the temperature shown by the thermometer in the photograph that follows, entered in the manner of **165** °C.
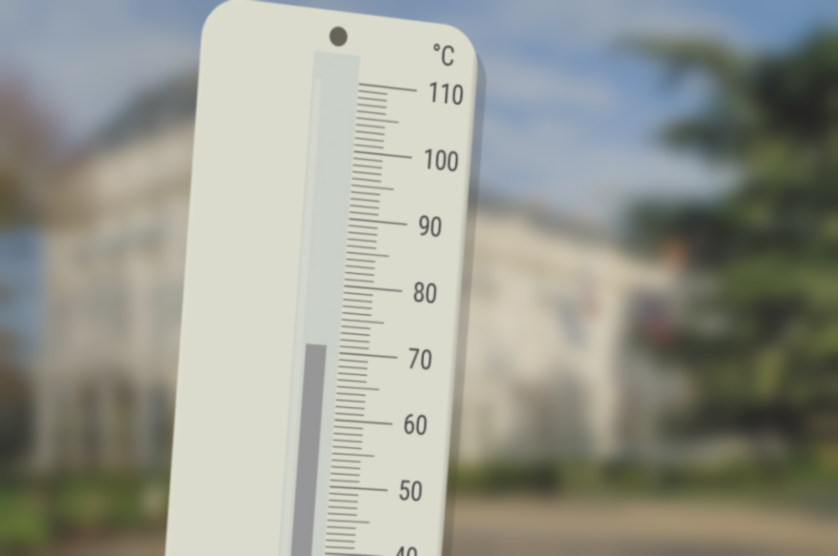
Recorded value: **71** °C
